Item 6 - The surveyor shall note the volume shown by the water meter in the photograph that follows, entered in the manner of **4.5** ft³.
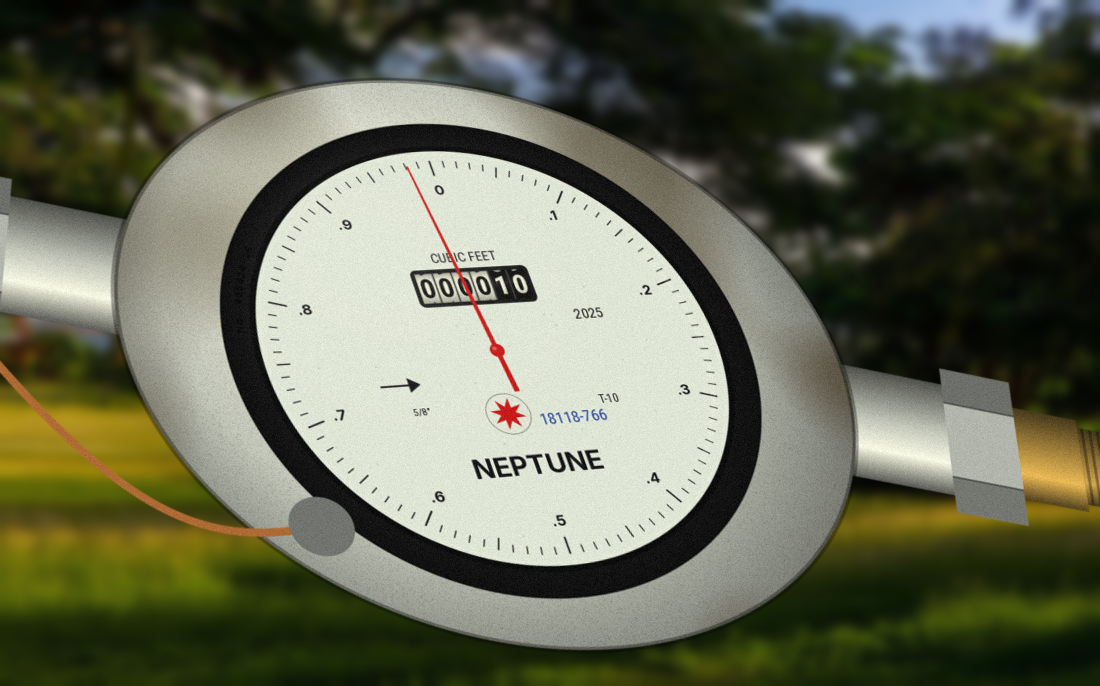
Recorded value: **9.98** ft³
